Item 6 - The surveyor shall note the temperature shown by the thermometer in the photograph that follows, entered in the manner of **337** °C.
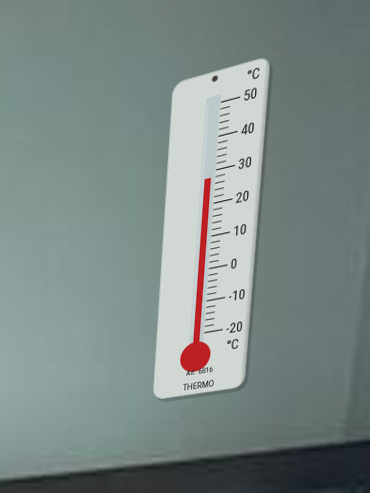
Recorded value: **28** °C
